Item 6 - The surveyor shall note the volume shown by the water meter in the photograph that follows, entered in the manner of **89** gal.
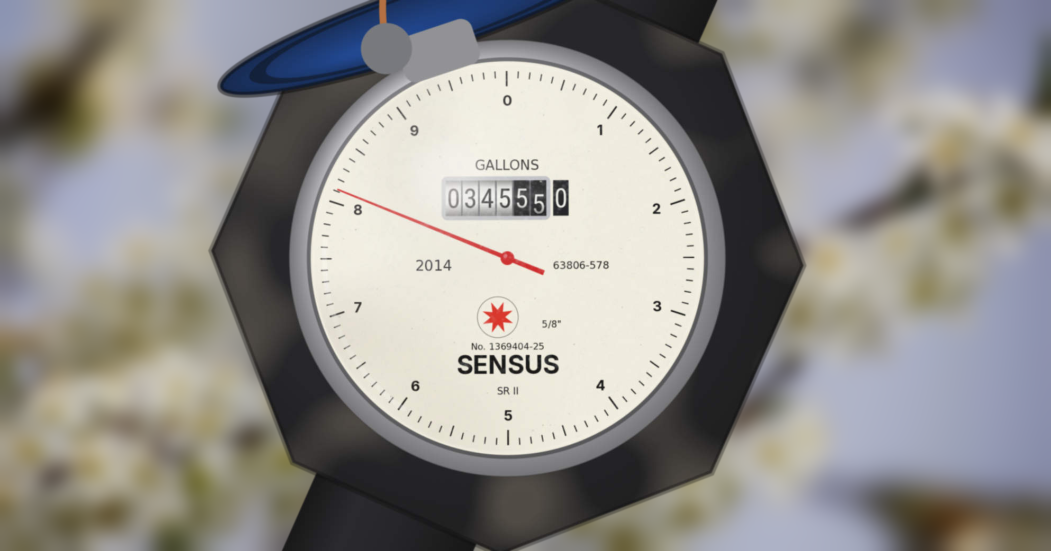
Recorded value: **345548.1** gal
